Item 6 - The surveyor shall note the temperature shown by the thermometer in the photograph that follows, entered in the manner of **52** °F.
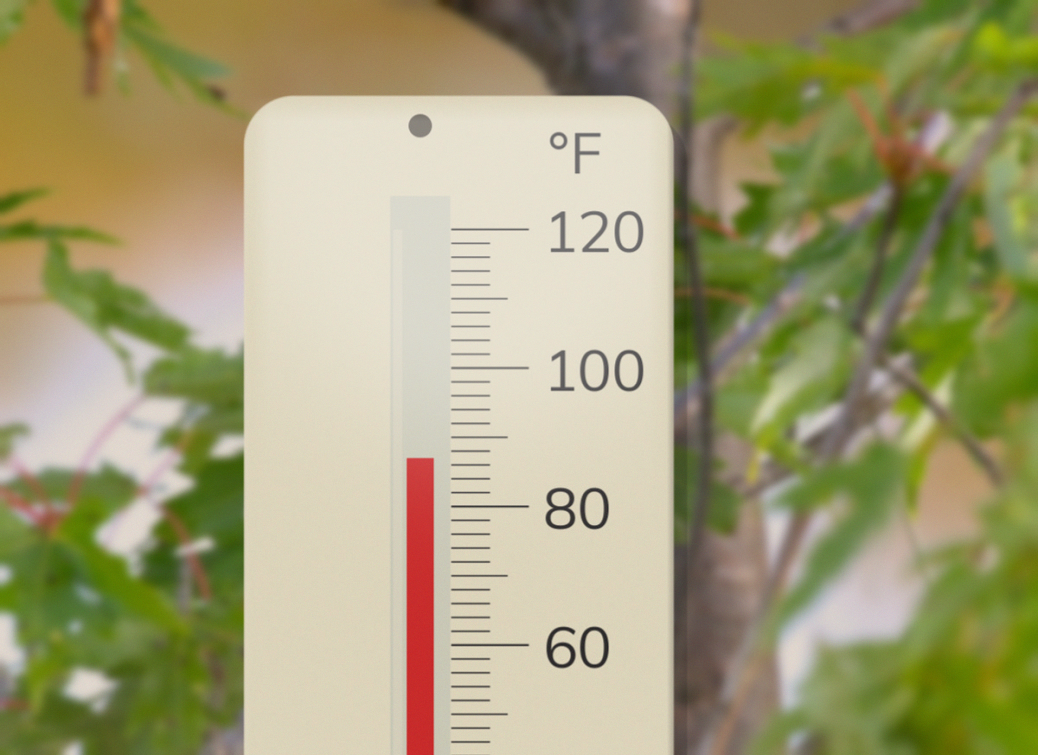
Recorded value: **87** °F
